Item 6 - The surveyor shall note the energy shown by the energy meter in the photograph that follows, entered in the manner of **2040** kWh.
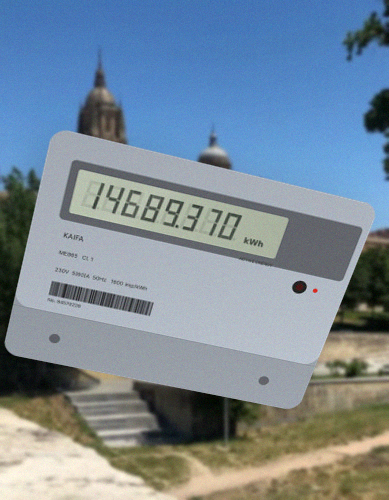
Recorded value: **14689.370** kWh
